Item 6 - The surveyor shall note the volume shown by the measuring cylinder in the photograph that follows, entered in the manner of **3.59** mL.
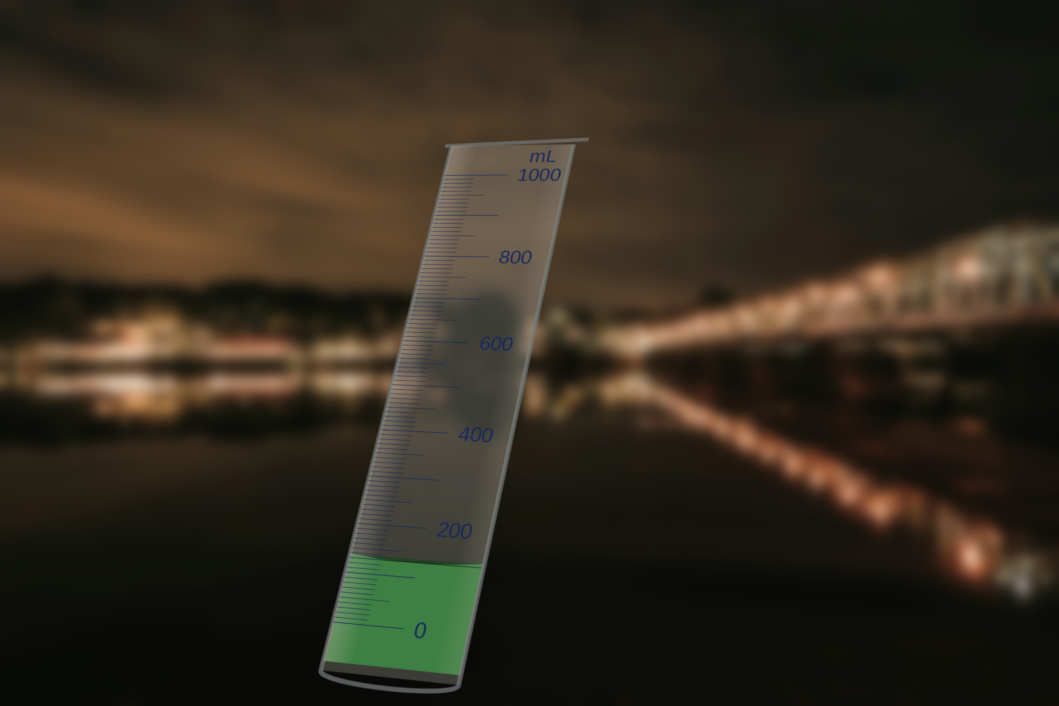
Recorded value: **130** mL
